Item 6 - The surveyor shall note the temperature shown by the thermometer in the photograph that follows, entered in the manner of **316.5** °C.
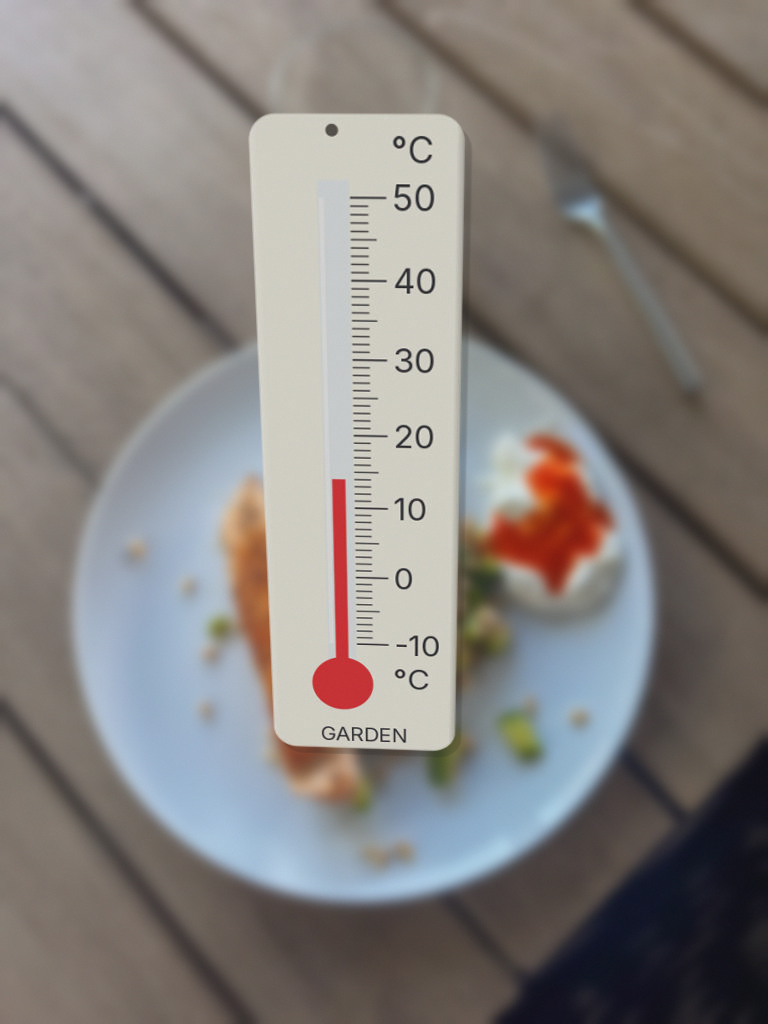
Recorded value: **14** °C
